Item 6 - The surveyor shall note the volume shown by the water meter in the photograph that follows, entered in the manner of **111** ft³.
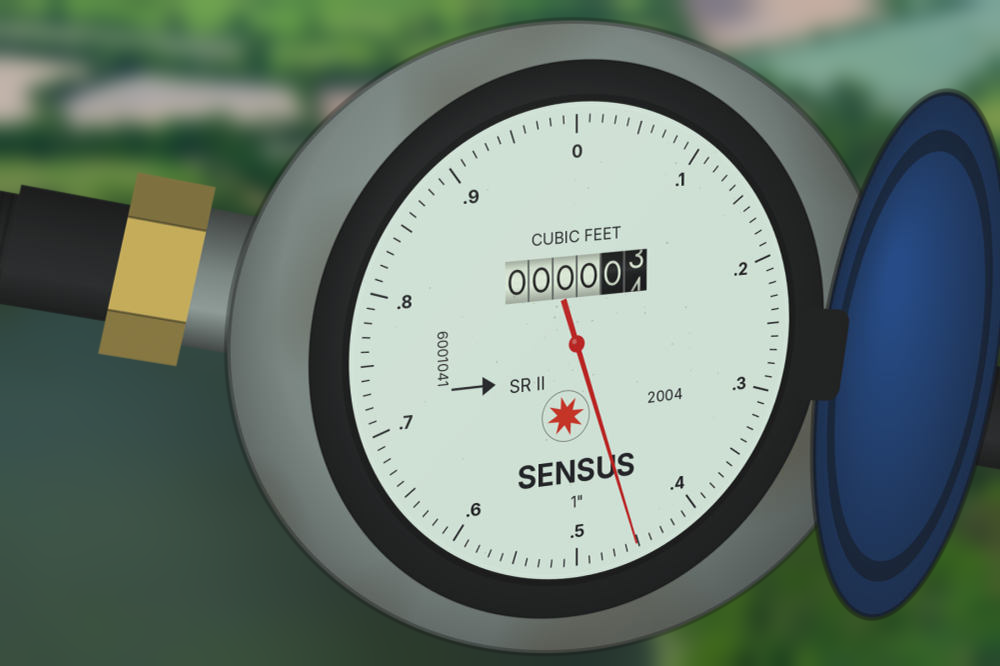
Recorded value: **3.45** ft³
